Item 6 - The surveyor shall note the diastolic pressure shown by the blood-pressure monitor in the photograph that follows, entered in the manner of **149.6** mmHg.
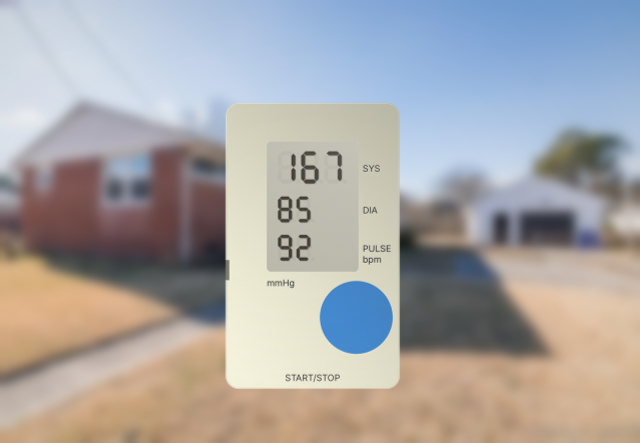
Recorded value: **85** mmHg
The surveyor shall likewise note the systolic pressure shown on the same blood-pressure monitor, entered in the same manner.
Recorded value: **167** mmHg
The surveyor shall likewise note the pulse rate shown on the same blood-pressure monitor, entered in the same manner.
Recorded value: **92** bpm
